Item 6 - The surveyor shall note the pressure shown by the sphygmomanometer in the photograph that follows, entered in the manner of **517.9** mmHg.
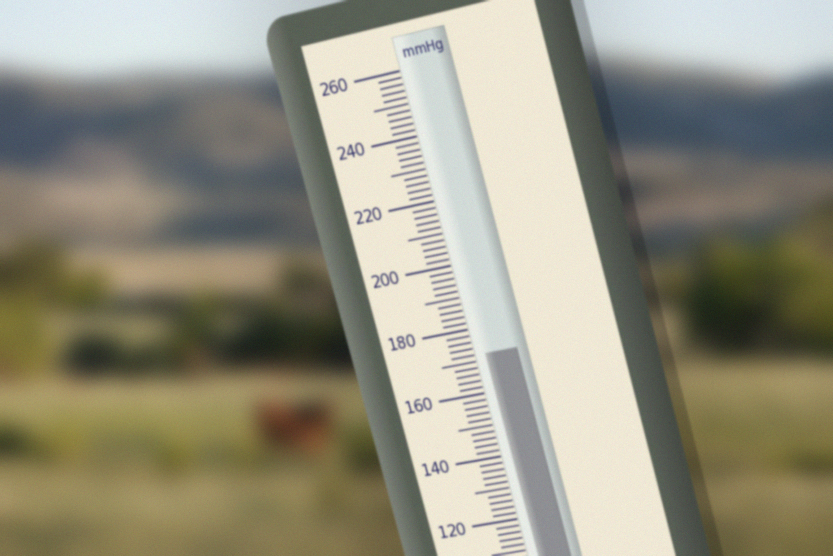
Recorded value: **172** mmHg
